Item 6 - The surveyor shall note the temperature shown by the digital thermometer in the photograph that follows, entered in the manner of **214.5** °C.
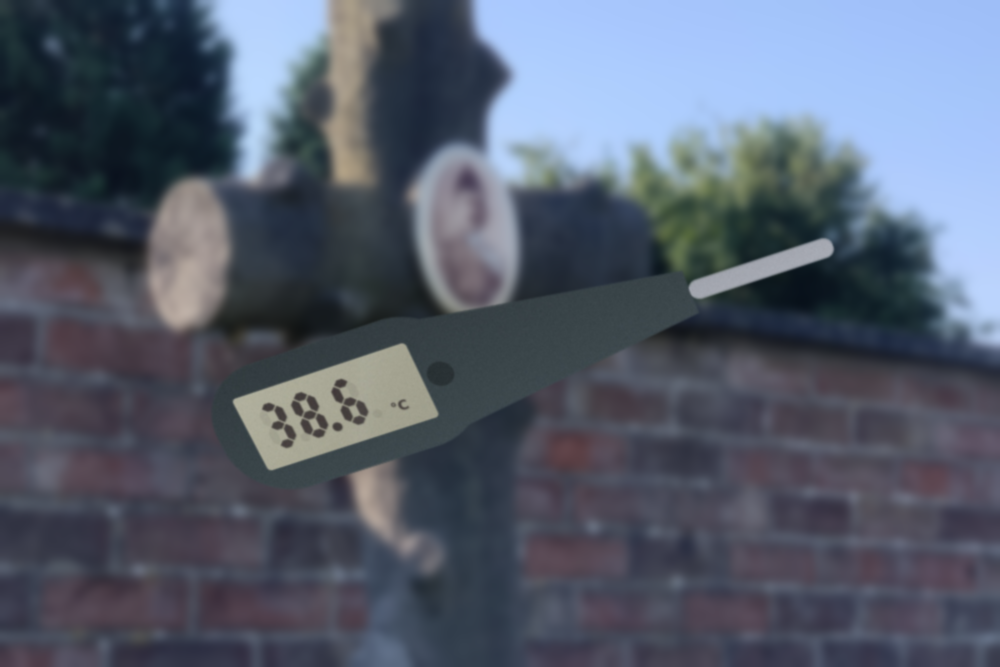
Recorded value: **38.6** °C
